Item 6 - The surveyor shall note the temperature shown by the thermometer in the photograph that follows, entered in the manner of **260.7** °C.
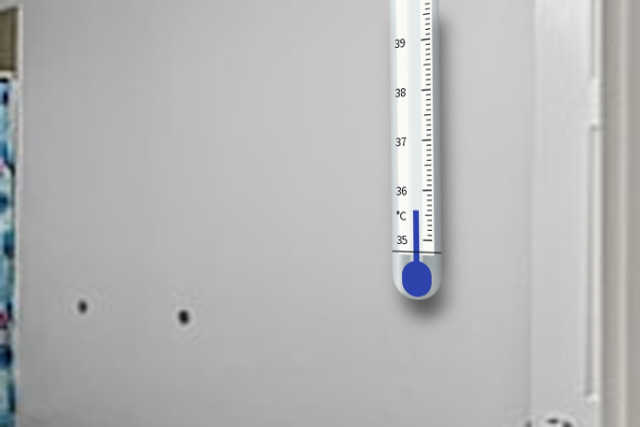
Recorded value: **35.6** °C
